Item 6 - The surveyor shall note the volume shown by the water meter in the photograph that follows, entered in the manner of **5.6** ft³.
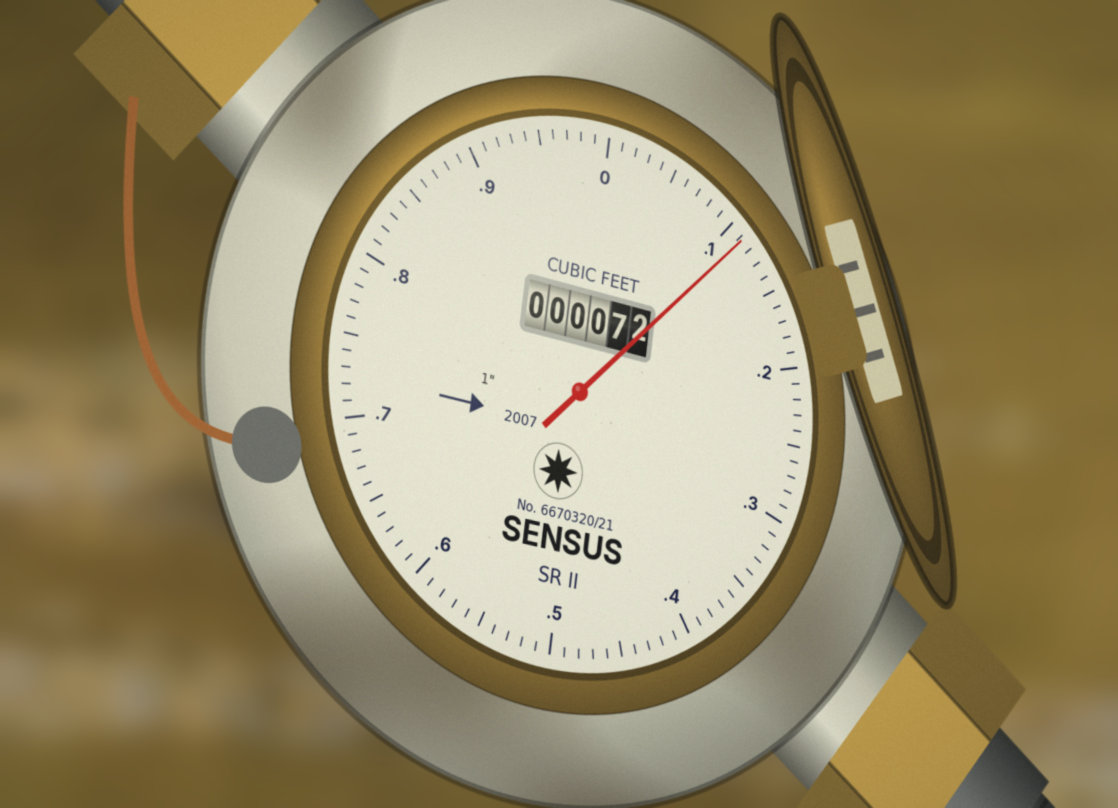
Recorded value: **72.11** ft³
